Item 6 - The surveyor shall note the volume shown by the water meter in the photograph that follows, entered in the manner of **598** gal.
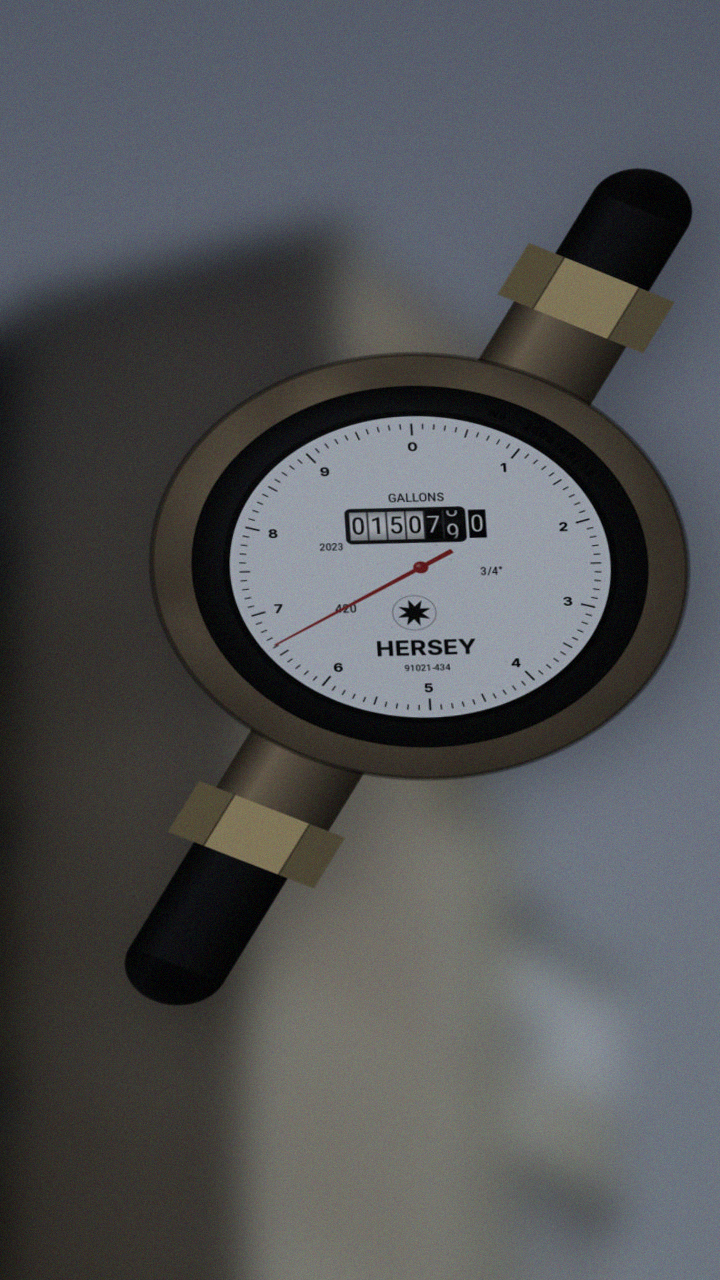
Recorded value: **150786.6** gal
